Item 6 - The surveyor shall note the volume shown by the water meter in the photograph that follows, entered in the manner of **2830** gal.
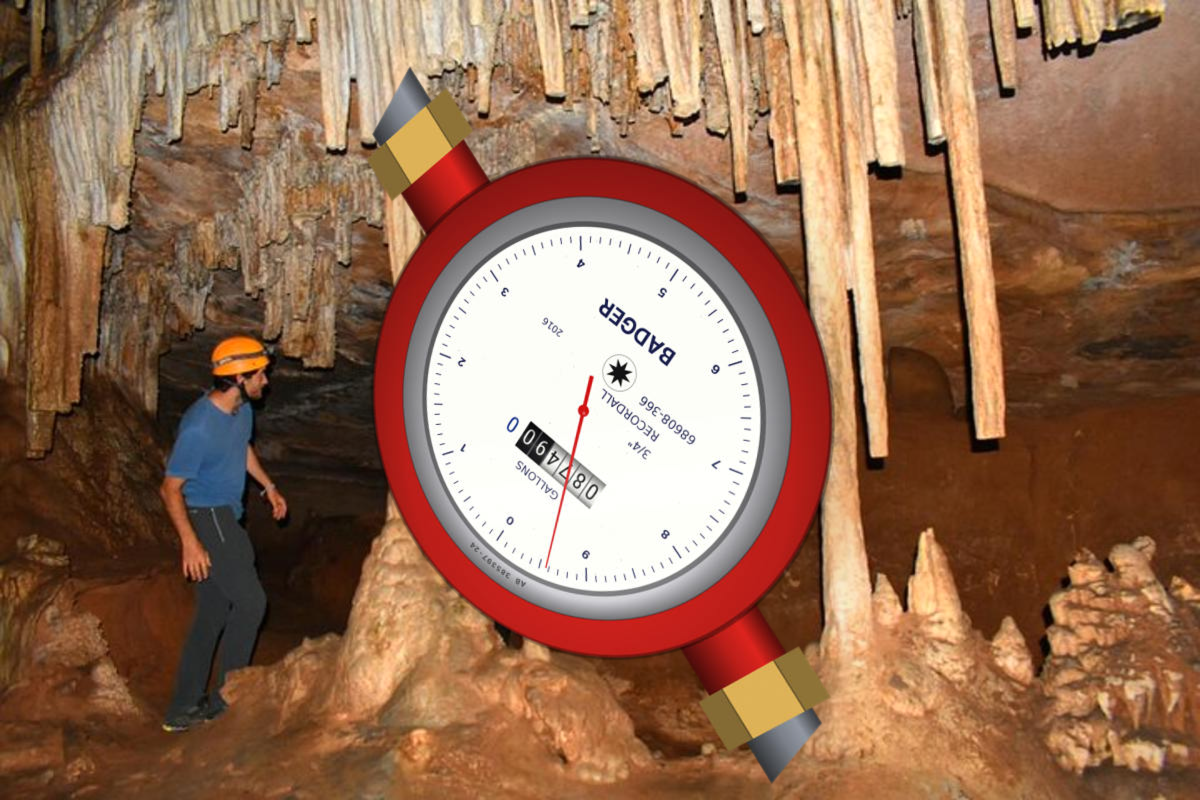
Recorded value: **874899.4** gal
